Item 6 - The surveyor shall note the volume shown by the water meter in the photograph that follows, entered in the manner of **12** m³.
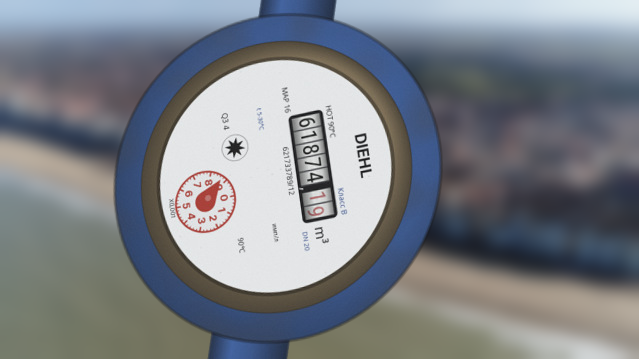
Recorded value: **61874.188** m³
